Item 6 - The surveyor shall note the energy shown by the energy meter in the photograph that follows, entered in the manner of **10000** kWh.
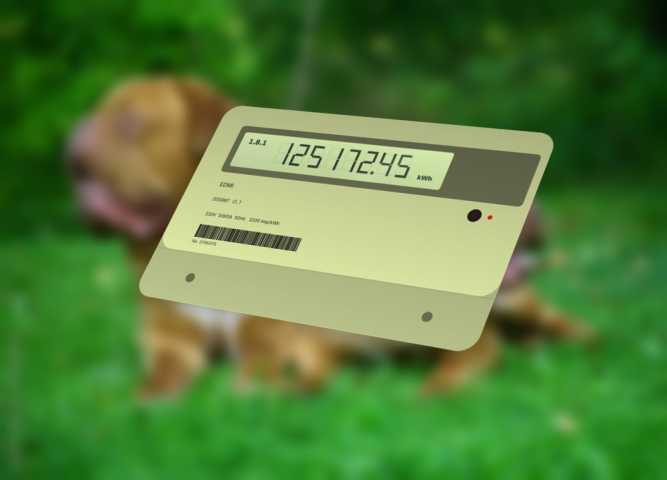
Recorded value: **125172.45** kWh
